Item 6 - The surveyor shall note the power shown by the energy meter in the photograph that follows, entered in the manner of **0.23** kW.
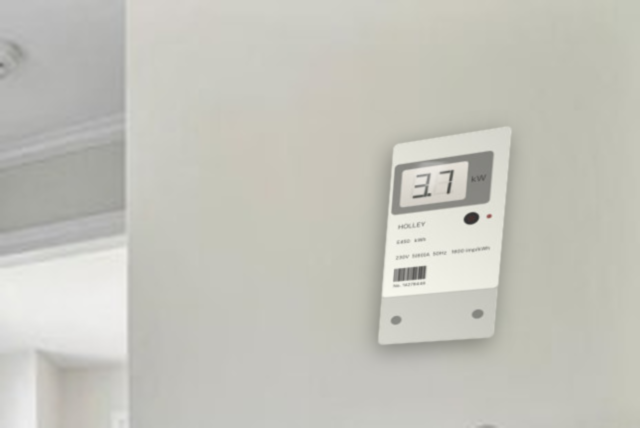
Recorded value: **3.7** kW
